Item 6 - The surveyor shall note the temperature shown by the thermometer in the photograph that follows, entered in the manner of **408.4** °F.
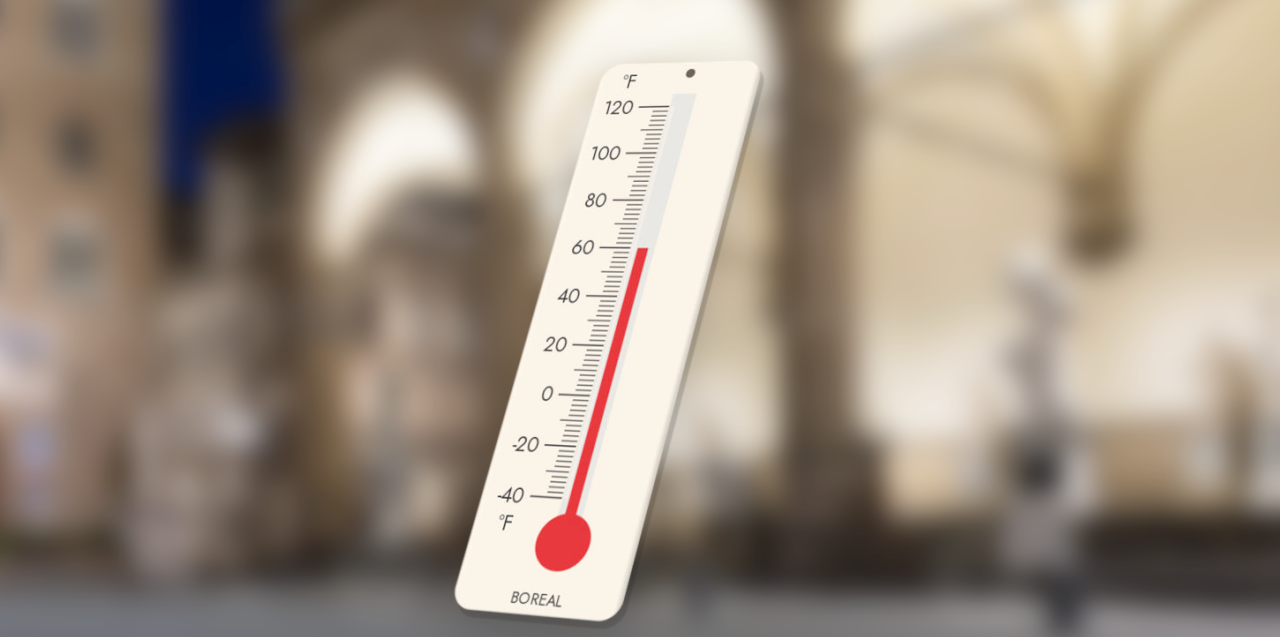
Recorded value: **60** °F
